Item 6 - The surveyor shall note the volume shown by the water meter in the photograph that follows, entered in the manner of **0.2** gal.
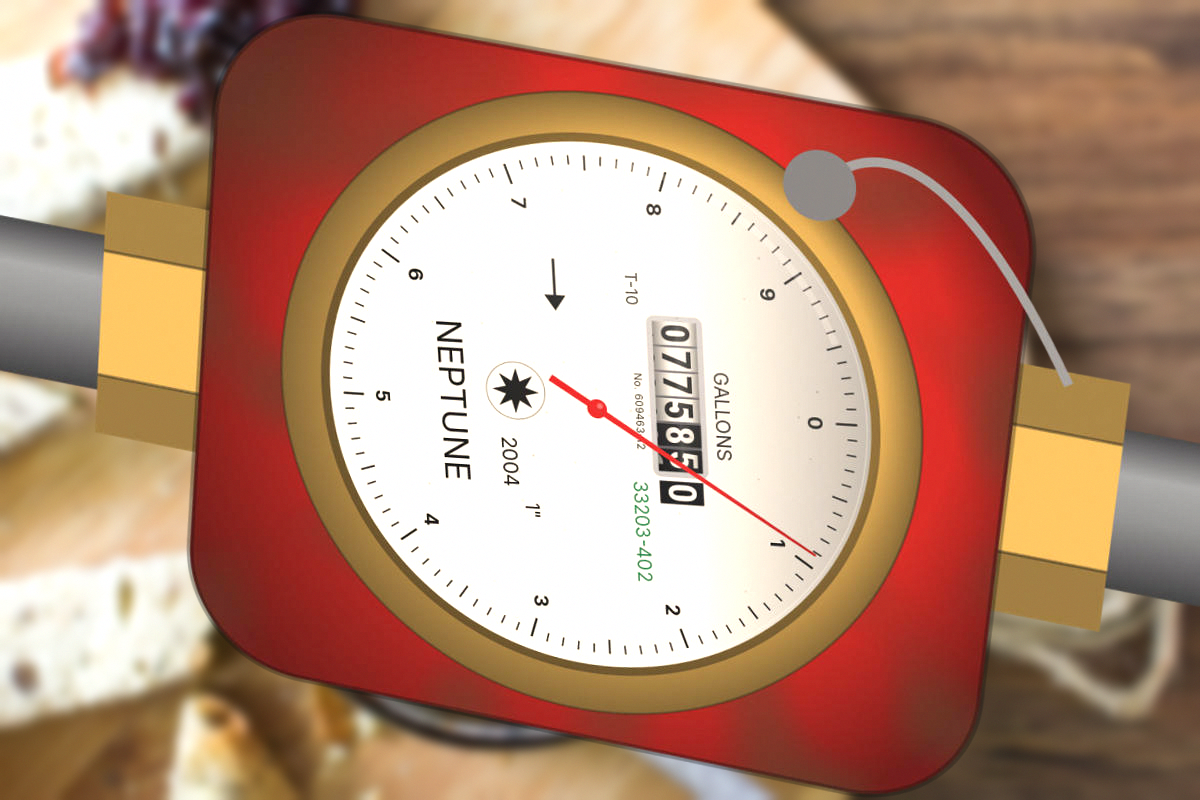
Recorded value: **775850.9** gal
